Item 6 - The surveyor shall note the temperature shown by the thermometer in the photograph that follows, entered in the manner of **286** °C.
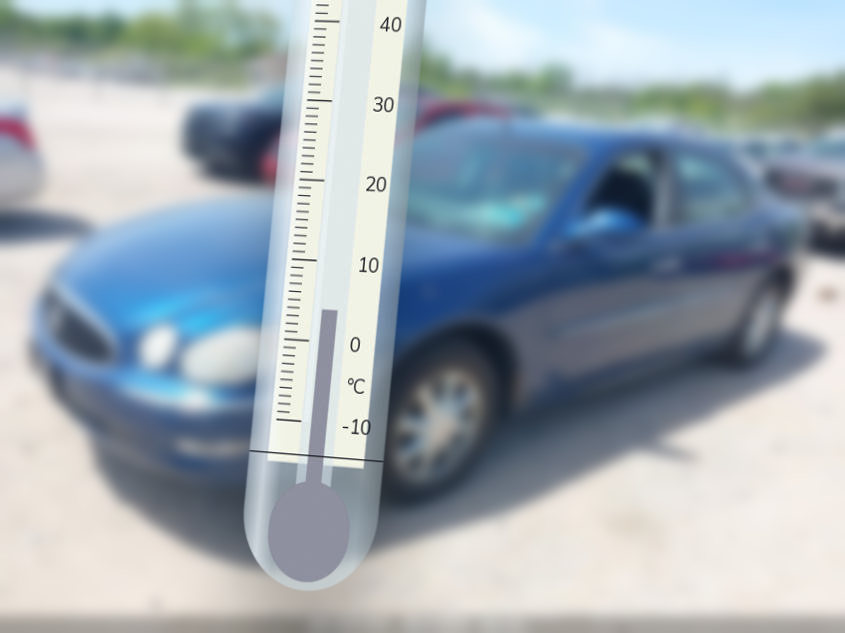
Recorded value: **4** °C
